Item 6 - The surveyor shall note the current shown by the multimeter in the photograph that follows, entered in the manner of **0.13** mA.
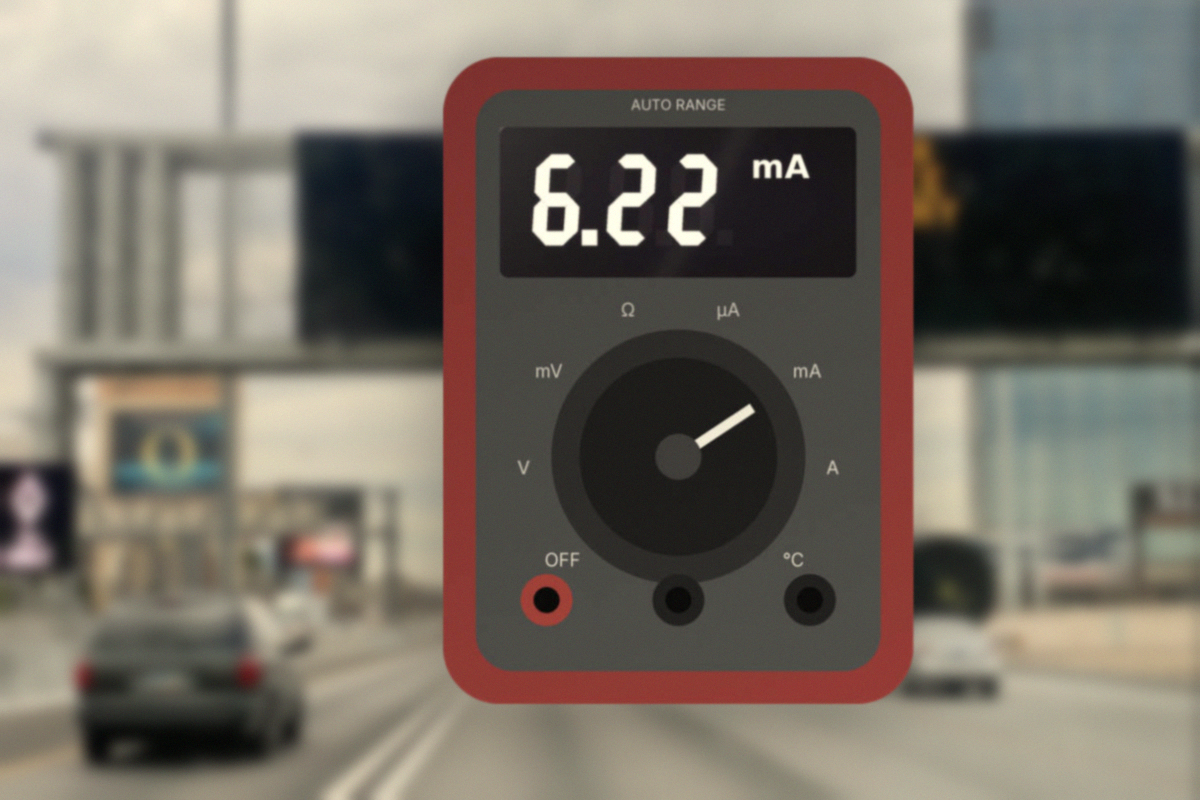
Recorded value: **6.22** mA
